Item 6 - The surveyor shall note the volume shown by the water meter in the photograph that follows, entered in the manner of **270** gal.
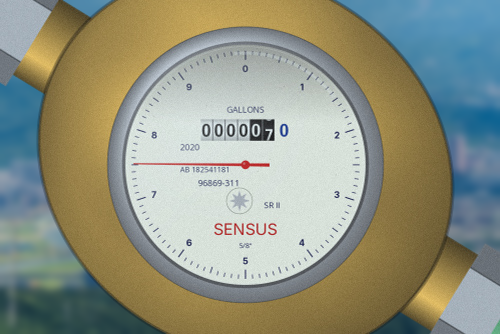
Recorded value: **67.5** gal
